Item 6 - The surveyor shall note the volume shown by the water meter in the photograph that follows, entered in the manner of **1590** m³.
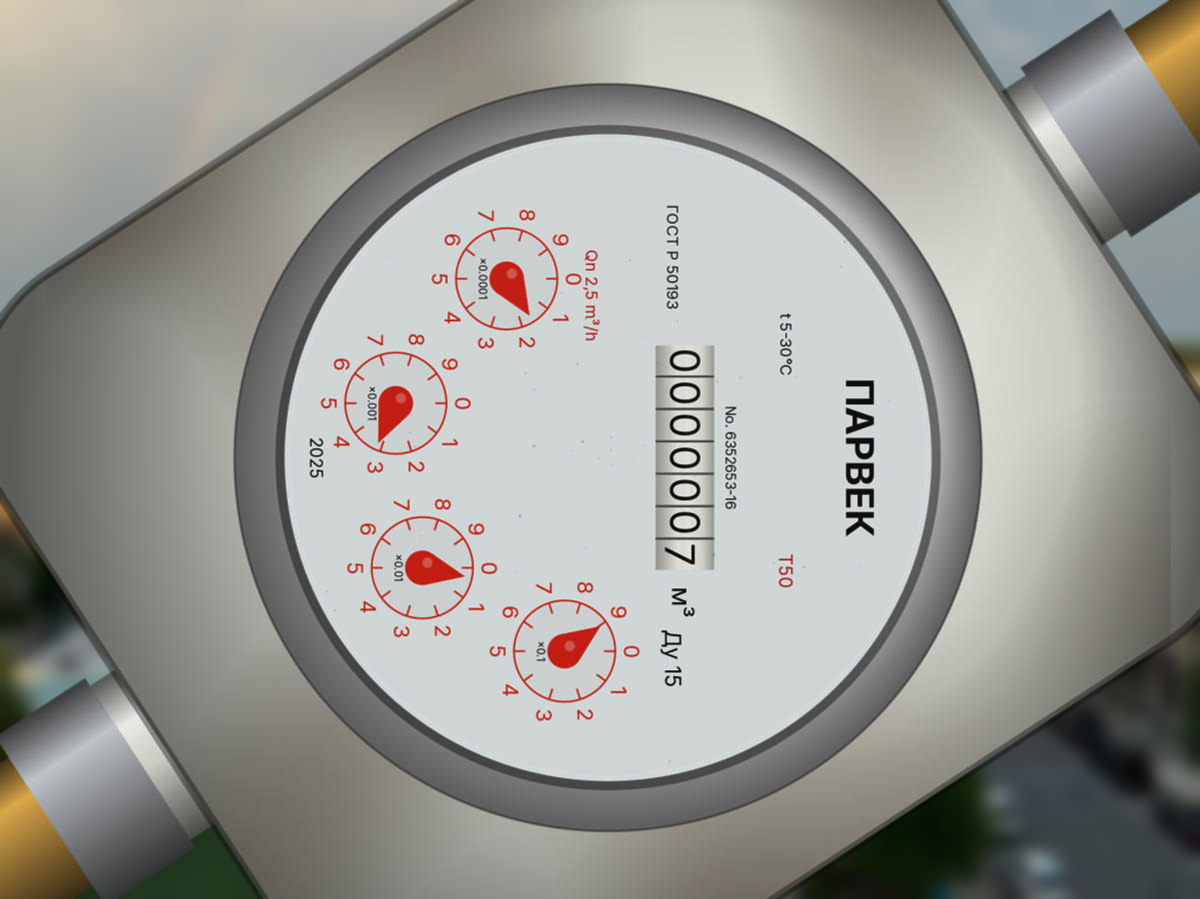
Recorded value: **6.9031** m³
